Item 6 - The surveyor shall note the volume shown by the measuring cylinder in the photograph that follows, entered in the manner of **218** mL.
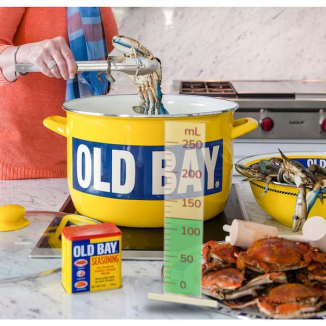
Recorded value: **120** mL
